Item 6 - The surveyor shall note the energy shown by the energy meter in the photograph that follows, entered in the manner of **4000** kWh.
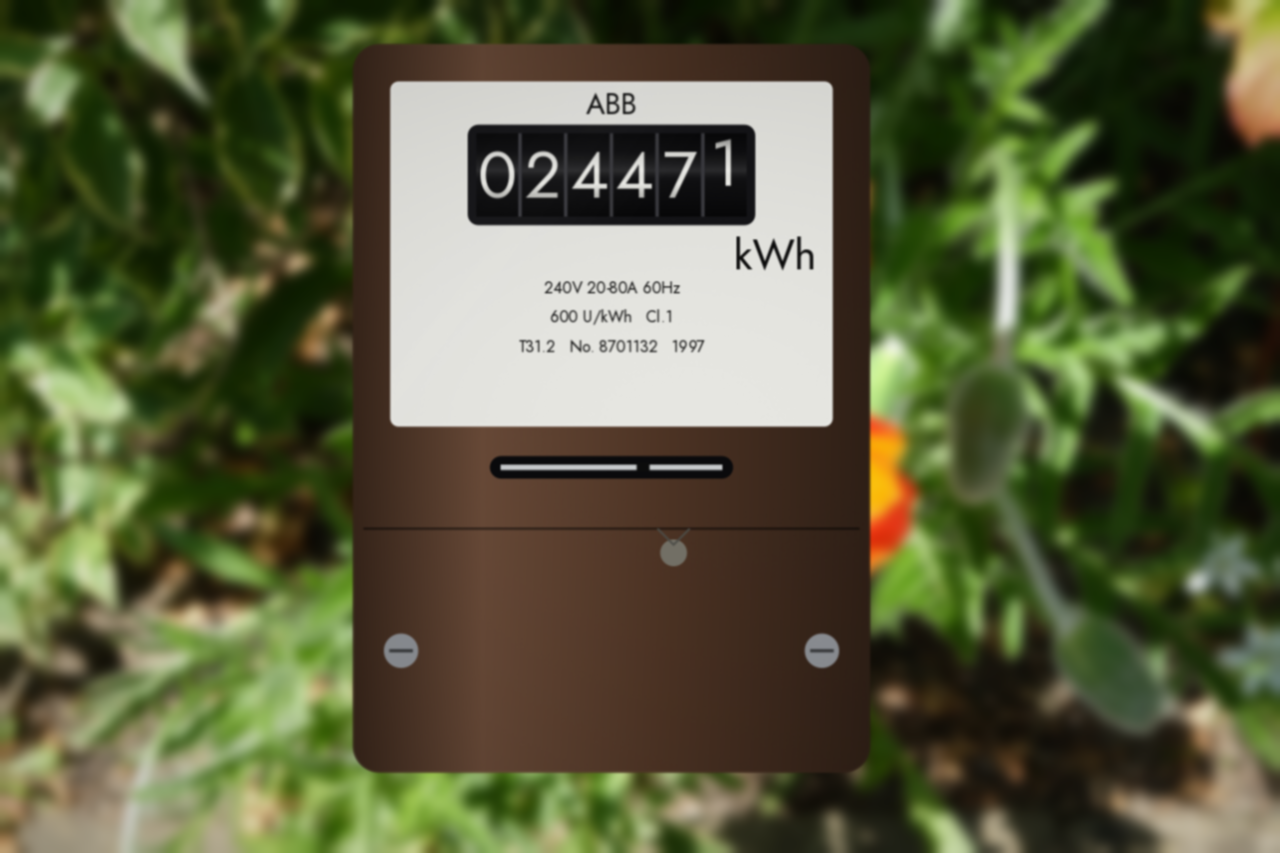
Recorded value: **24471** kWh
